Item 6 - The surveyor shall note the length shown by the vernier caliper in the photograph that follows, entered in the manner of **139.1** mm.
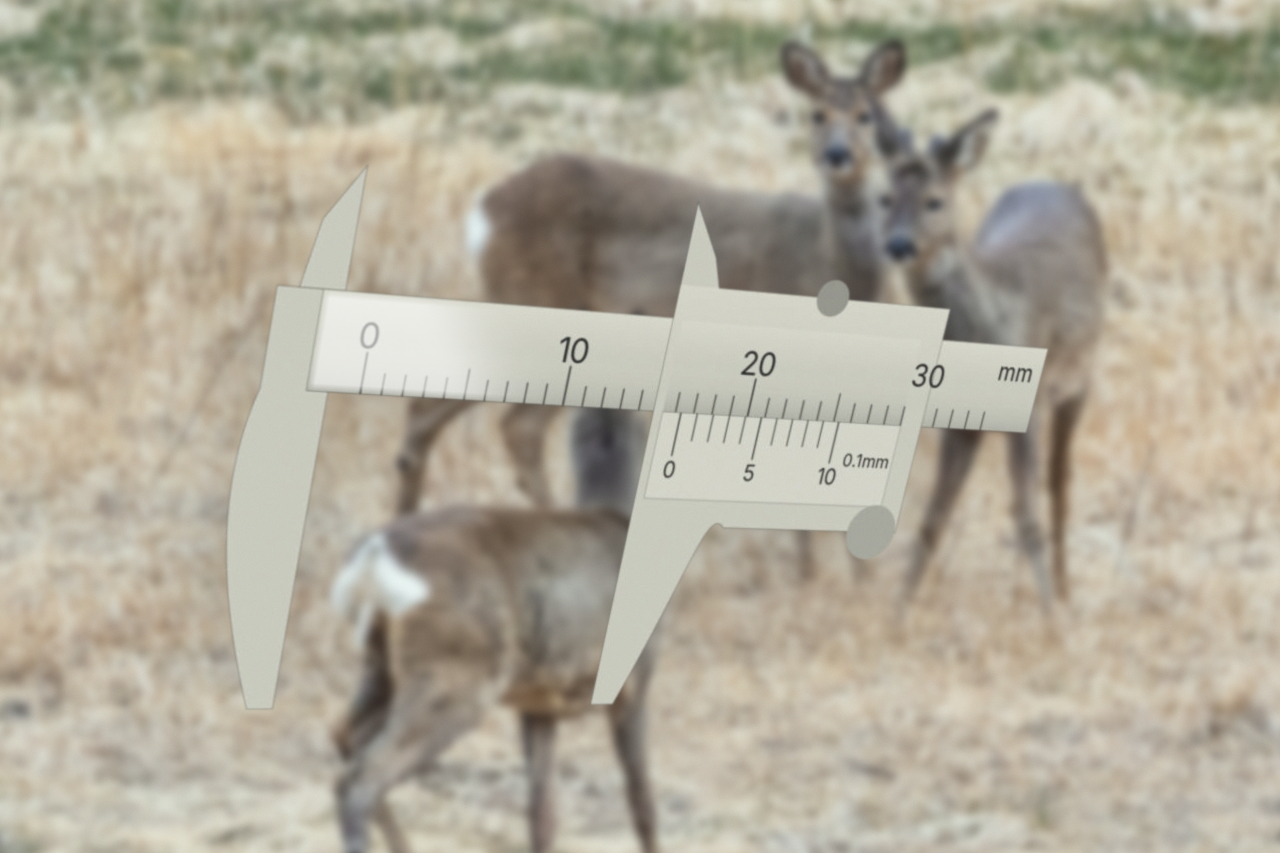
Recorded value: **16.3** mm
